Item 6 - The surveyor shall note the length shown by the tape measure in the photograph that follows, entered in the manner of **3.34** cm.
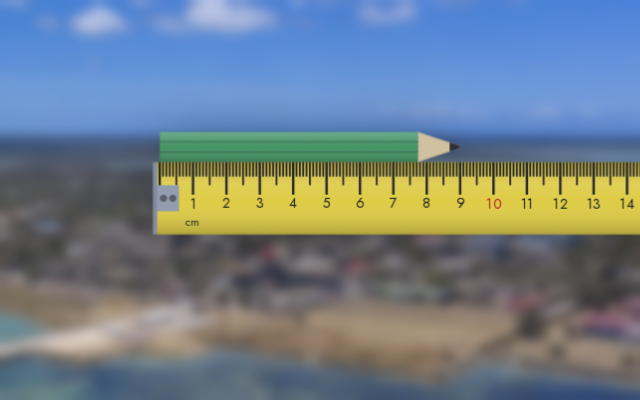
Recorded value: **9** cm
